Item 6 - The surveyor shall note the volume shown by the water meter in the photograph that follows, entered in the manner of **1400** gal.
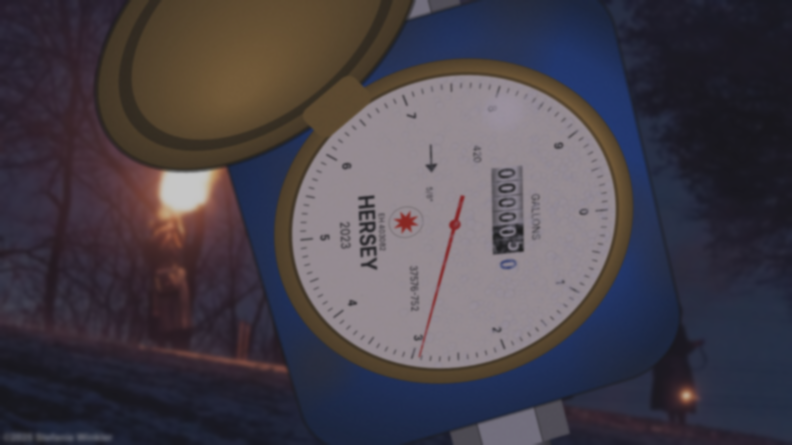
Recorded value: **52.9** gal
